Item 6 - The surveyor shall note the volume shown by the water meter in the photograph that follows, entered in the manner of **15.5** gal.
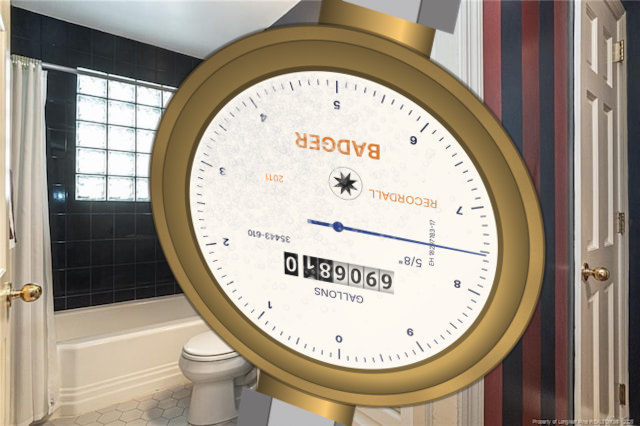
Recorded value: **6906807.5** gal
